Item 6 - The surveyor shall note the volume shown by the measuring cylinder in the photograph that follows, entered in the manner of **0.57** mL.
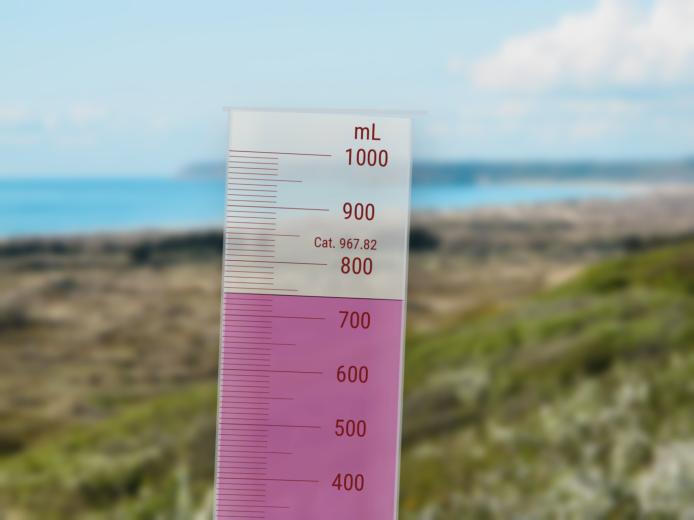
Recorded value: **740** mL
